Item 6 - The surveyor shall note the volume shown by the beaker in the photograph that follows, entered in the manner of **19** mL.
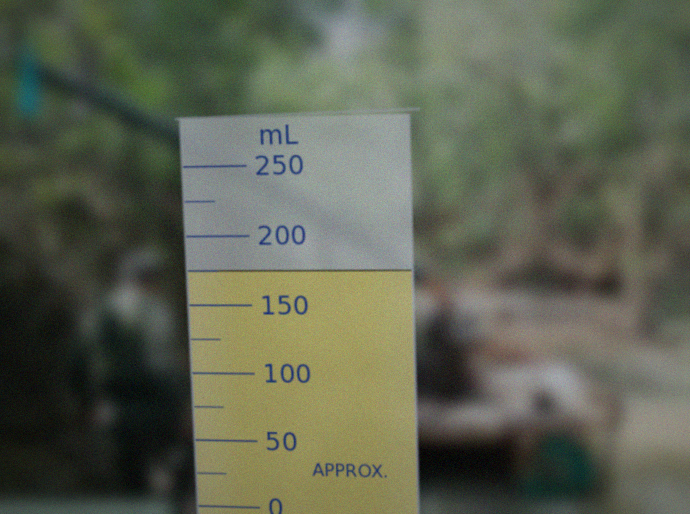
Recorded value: **175** mL
